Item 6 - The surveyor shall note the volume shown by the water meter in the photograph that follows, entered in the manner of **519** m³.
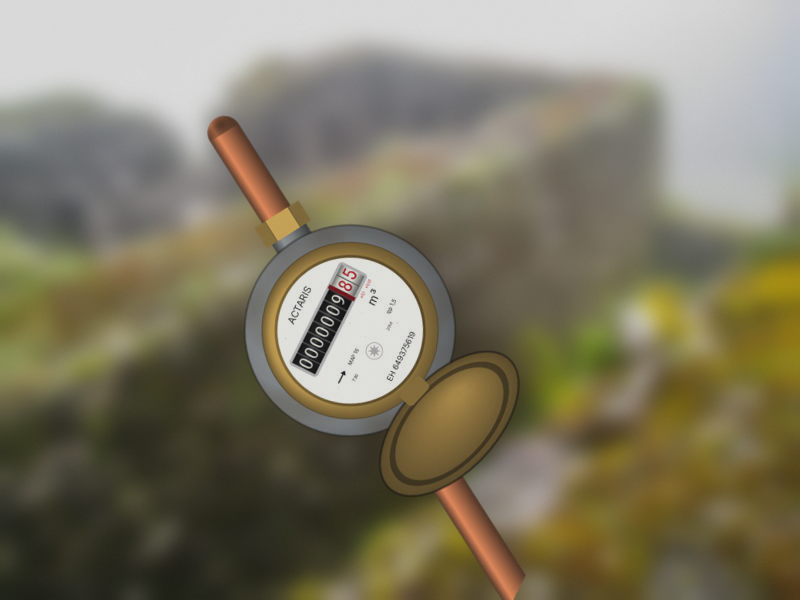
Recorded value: **9.85** m³
